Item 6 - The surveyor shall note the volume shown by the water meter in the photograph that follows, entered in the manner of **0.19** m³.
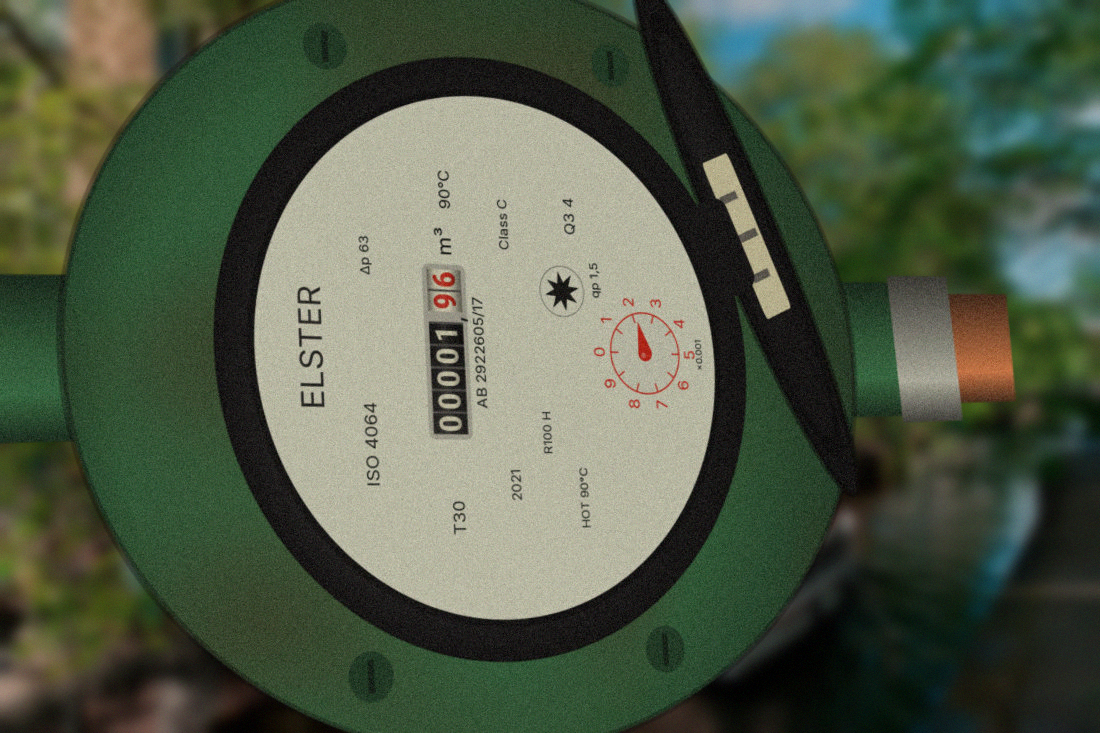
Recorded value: **1.962** m³
